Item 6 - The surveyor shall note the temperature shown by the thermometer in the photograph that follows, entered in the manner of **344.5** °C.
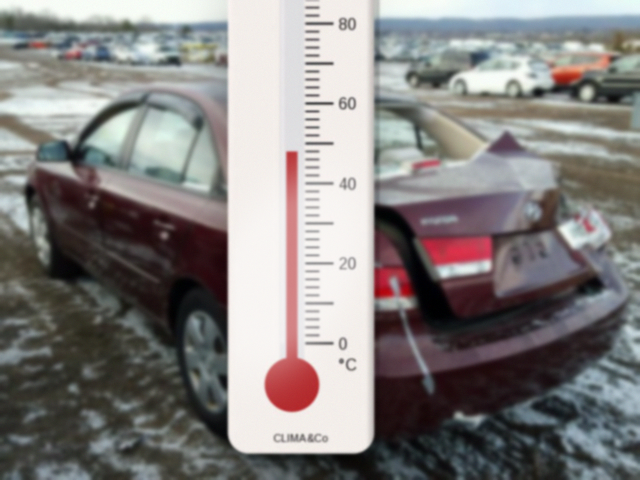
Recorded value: **48** °C
